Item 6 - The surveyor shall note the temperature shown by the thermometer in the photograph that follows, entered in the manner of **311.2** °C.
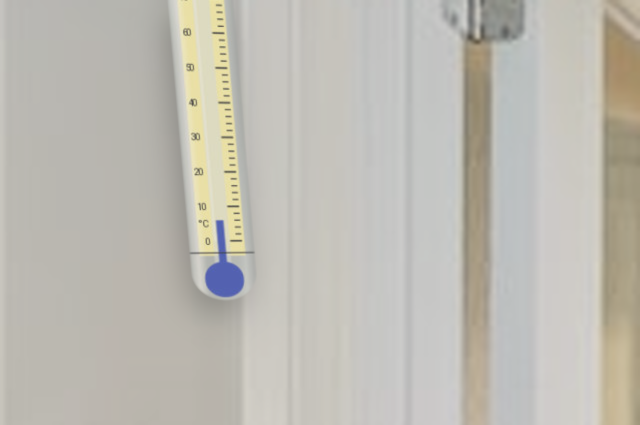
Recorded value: **6** °C
